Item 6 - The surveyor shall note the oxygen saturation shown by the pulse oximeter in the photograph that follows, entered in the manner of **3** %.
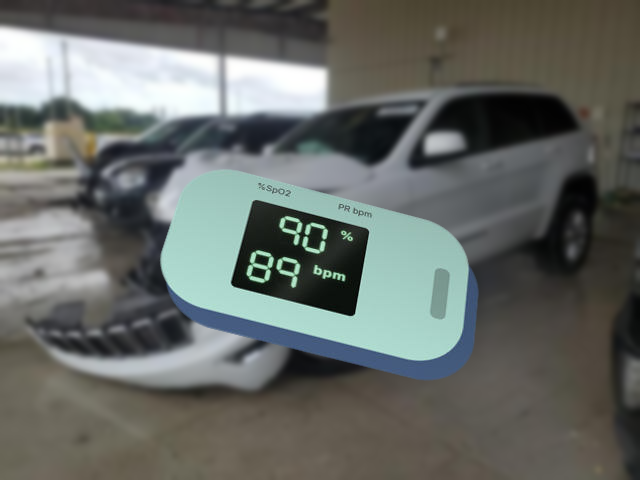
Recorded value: **90** %
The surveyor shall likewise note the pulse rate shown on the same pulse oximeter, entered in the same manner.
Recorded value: **89** bpm
